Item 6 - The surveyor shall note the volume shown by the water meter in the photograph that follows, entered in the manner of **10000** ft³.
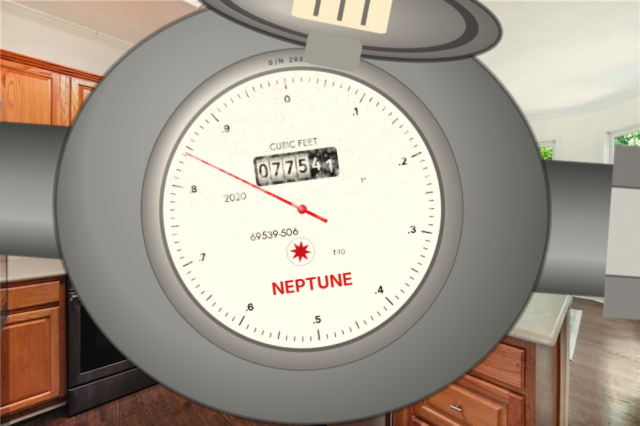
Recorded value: **77540.84** ft³
